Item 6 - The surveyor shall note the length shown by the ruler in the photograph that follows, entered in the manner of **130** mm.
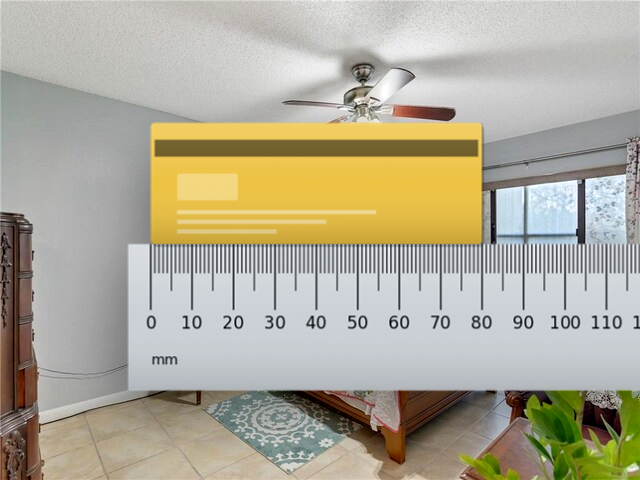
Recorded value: **80** mm
